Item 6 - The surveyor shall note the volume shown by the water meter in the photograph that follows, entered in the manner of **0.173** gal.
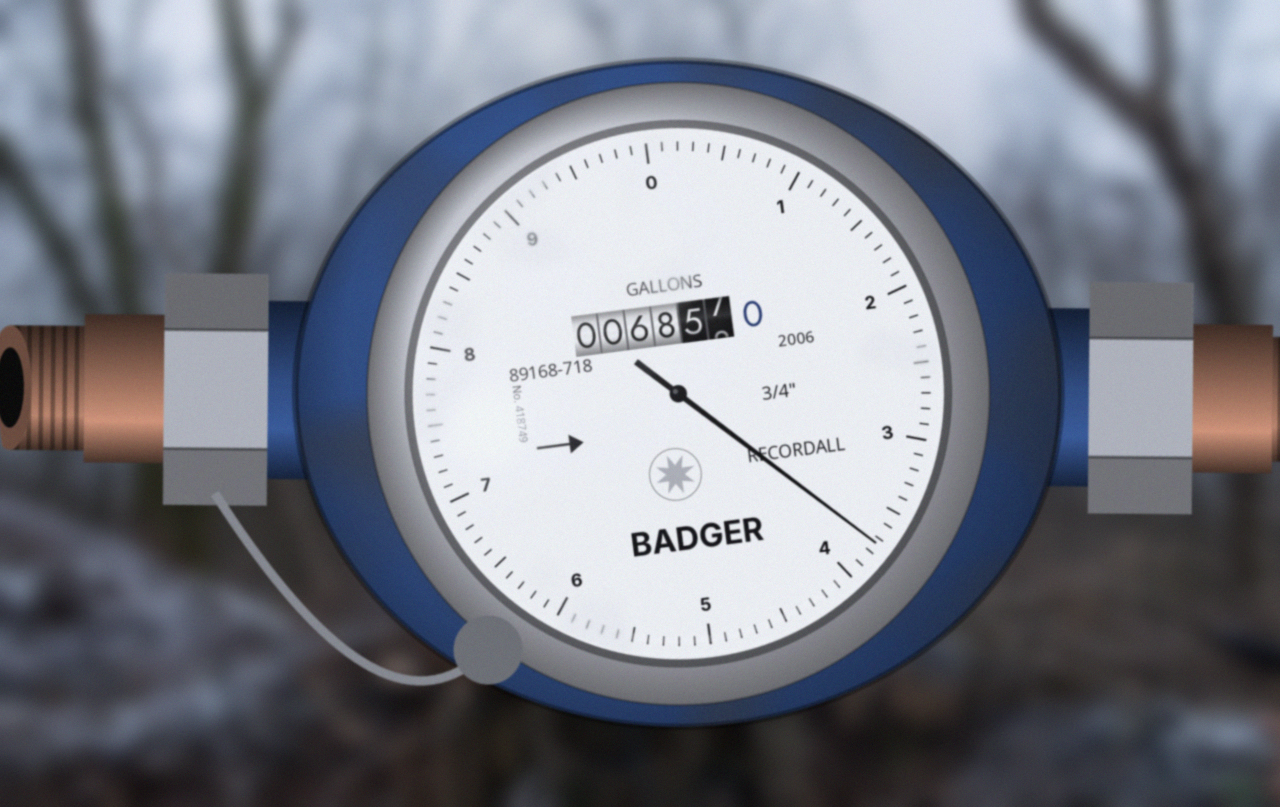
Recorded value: **68573.7** gal
